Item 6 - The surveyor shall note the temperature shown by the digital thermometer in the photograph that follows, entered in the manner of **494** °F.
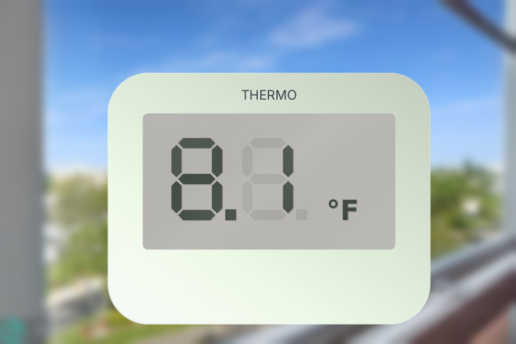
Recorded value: **8.1** °F
